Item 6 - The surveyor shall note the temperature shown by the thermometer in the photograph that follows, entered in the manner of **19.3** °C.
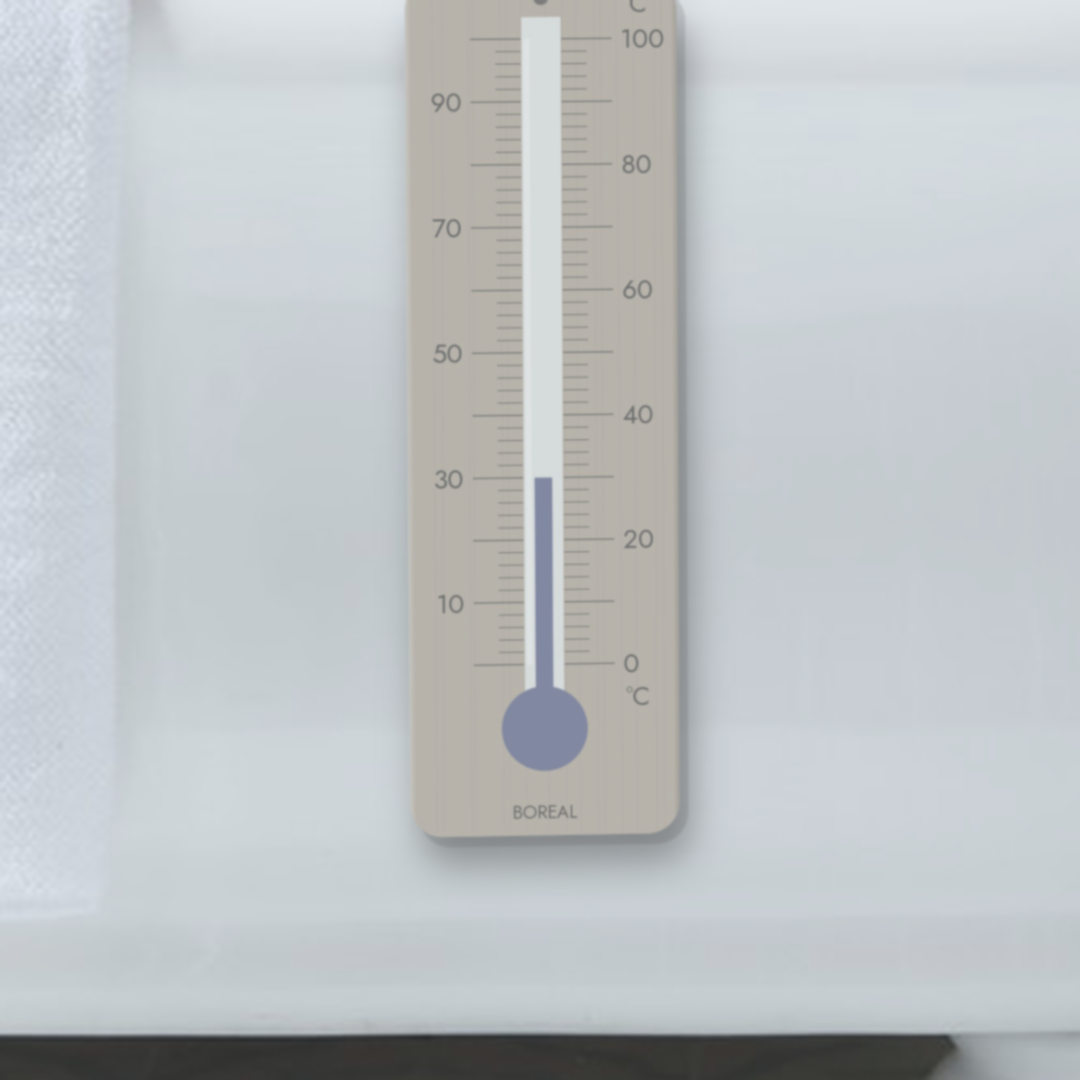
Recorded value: **30** °C
